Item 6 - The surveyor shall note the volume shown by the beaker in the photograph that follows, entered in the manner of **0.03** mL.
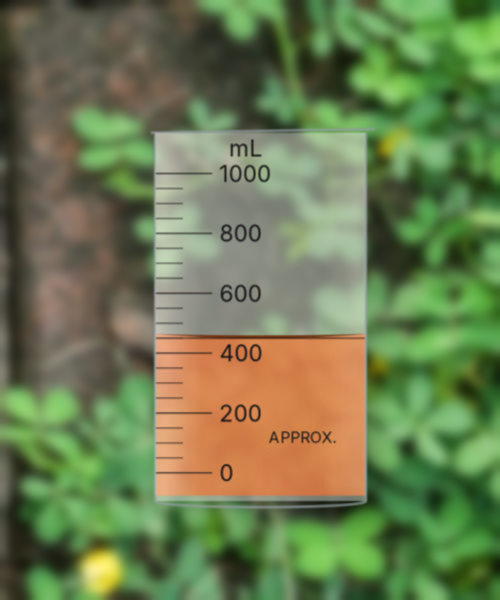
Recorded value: **450** mL
